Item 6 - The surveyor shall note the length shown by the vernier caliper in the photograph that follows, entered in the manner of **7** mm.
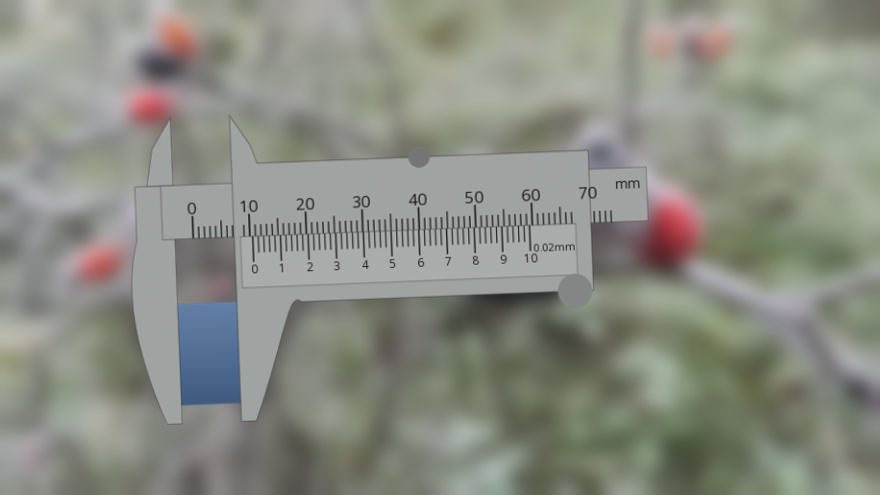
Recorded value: **10.5** mm
